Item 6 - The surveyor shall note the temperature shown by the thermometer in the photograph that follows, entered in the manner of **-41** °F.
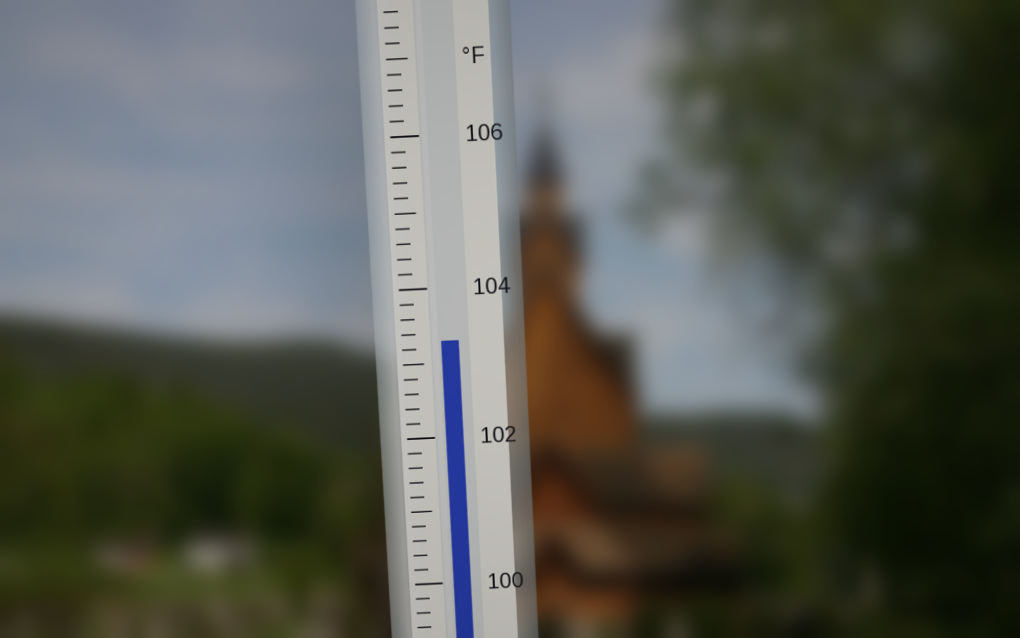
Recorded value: **103.3** °F
